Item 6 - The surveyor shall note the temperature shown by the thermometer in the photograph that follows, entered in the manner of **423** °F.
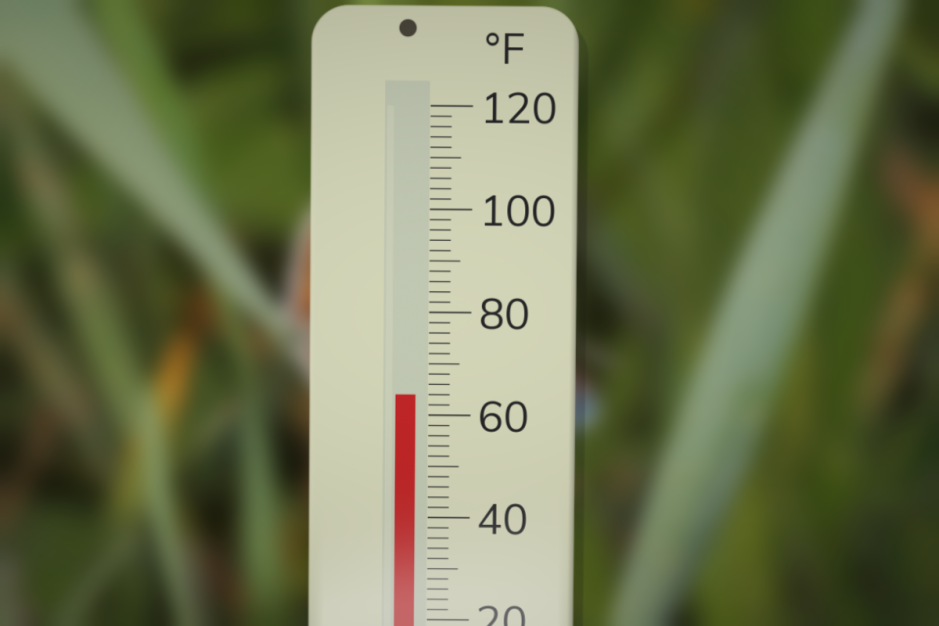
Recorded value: **64** °F
